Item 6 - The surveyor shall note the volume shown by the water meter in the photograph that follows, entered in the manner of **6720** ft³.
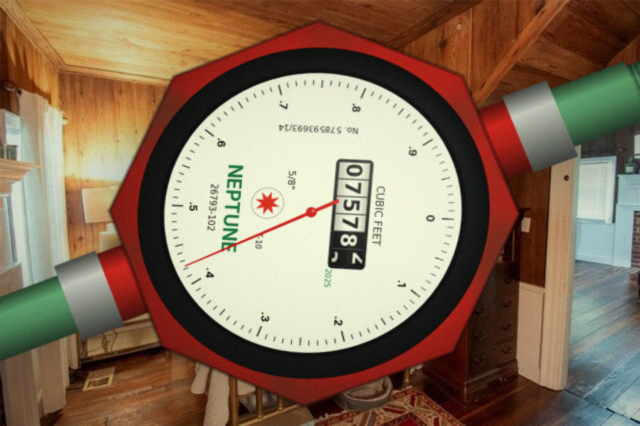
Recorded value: **75782.42** ft³
